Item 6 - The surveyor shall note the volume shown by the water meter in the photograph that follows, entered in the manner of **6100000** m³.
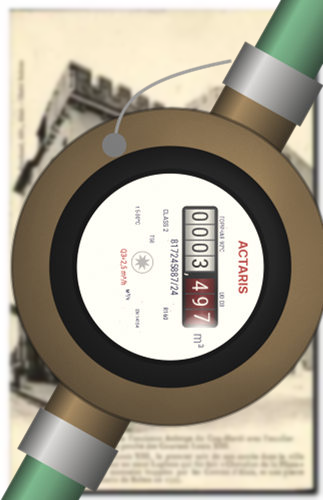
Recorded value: **3.497** m³
